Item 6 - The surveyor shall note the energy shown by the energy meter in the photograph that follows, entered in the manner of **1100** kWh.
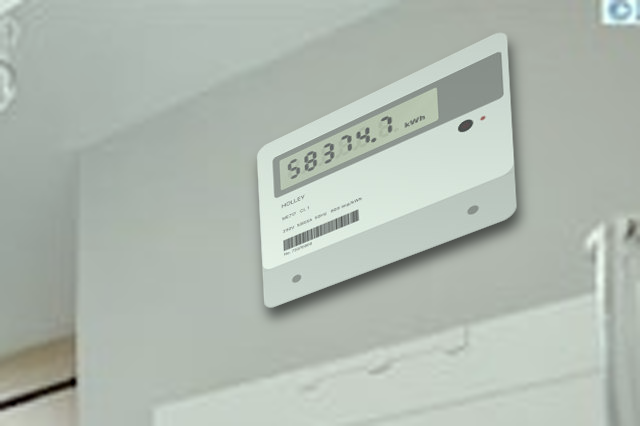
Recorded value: **58374.7** kWh
